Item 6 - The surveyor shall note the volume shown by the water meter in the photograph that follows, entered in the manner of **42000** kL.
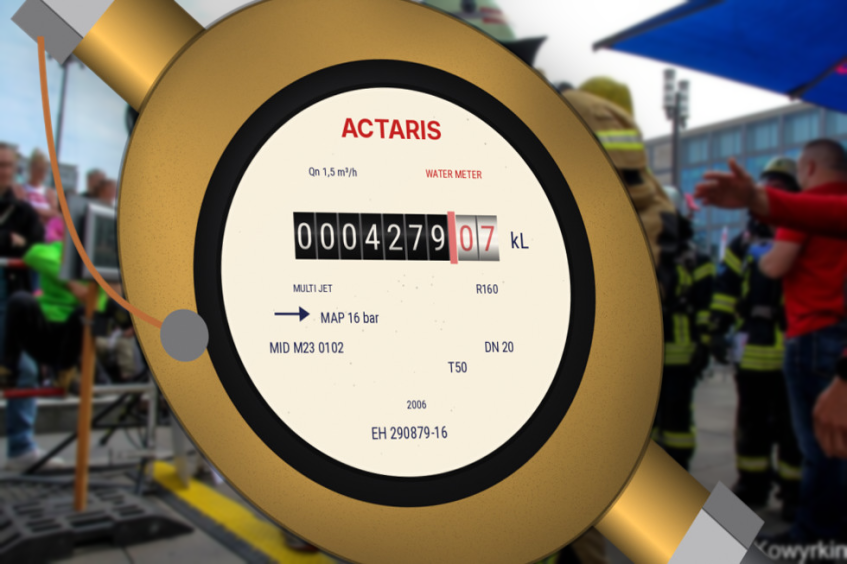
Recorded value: **4279.07** kL
